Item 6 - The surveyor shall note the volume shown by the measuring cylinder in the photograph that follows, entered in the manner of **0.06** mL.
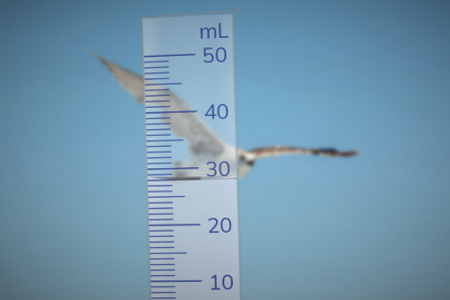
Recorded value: **28** mL
